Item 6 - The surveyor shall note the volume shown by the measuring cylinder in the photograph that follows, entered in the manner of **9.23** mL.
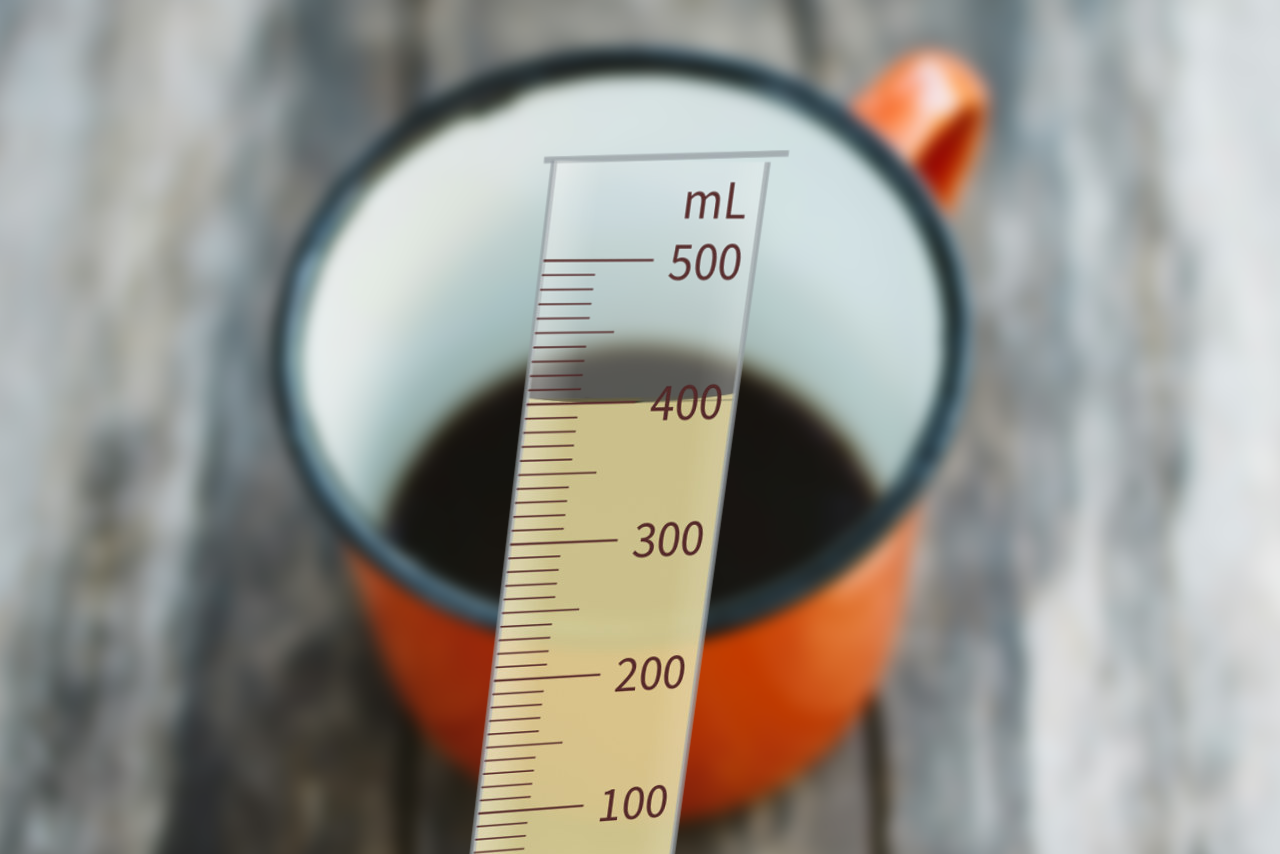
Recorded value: **400** mL
